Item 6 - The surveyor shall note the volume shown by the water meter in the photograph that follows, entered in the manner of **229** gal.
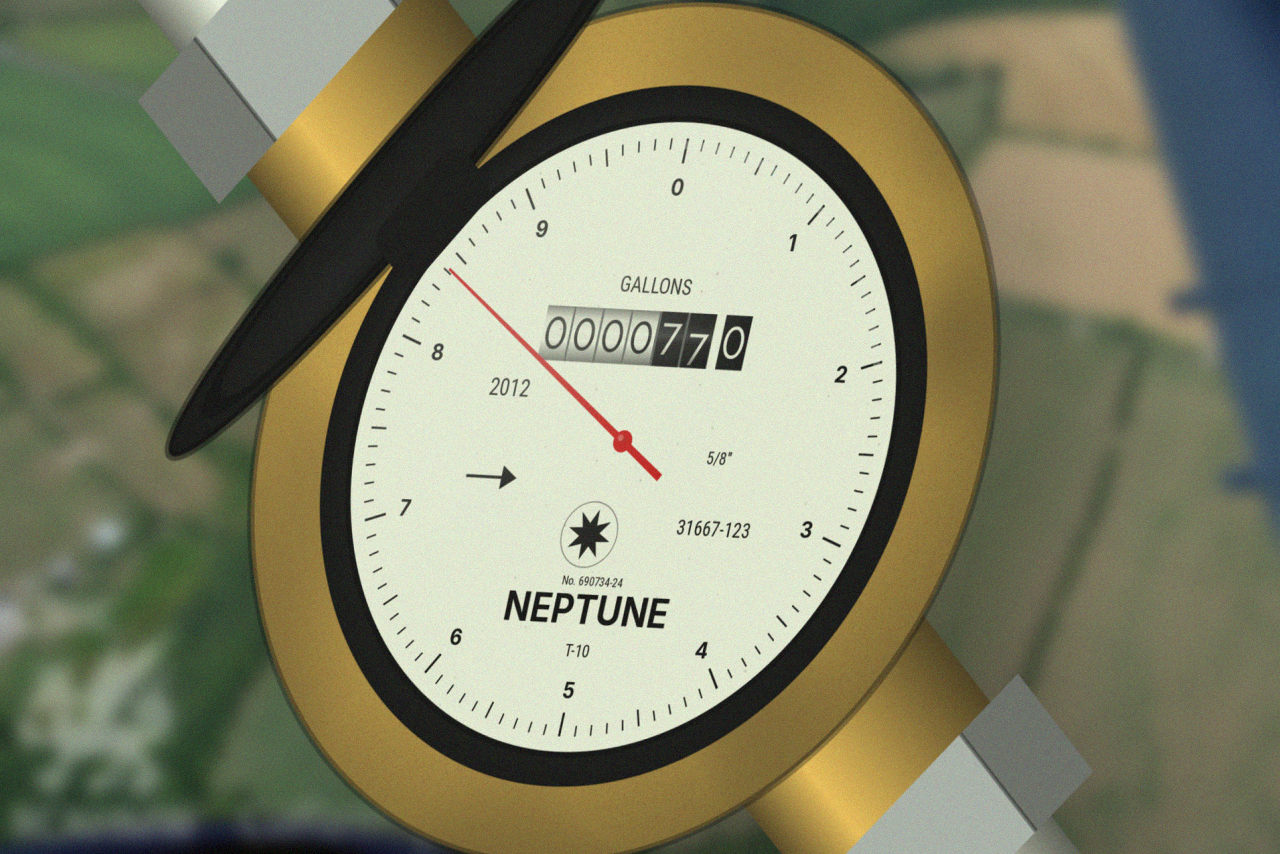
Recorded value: **768.4** gal
